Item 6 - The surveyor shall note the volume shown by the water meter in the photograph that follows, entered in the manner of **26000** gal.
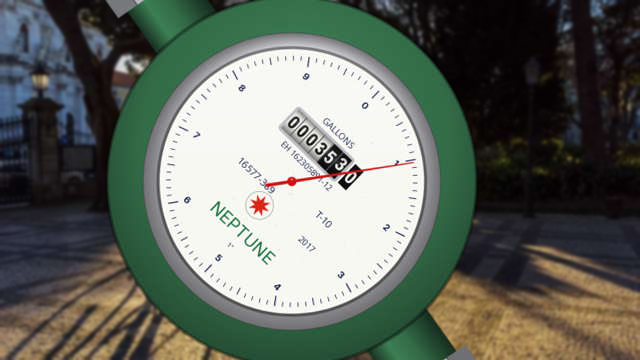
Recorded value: **3531.0** gal
